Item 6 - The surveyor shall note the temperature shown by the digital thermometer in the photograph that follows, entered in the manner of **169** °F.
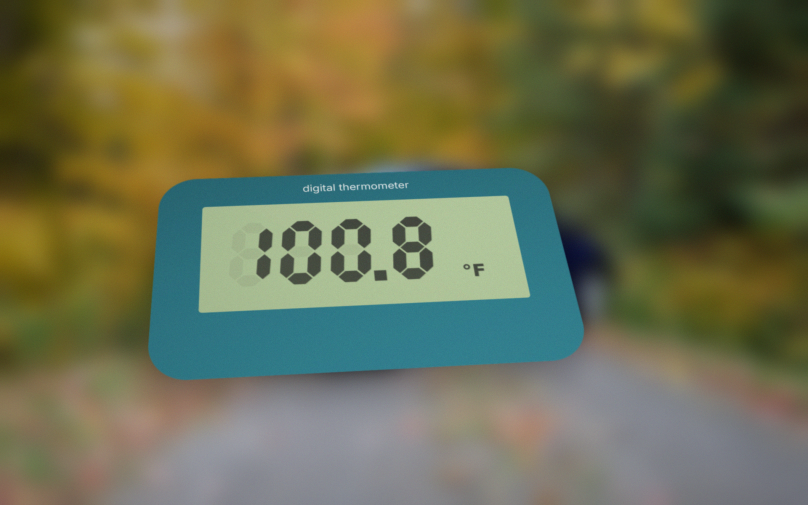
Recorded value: **100.8** °F
